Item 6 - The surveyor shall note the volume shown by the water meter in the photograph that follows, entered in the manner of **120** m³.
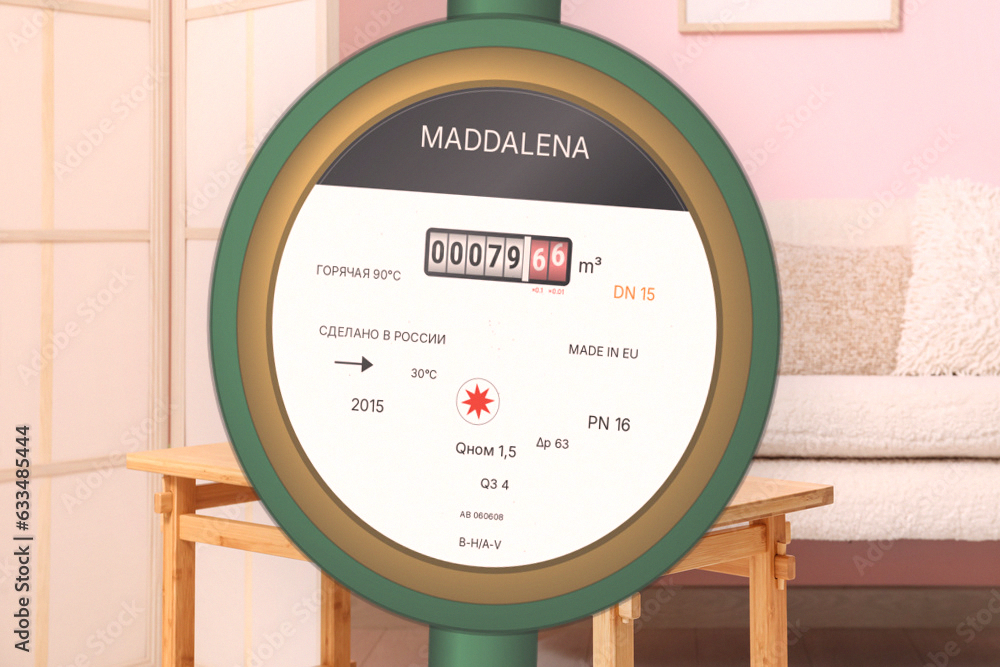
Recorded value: **79.66** m³
